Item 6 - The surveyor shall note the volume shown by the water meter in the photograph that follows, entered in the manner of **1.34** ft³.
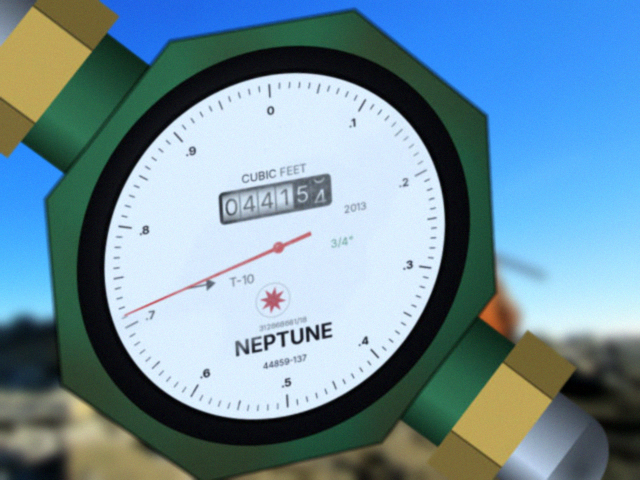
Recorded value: **44153.71** ft³
